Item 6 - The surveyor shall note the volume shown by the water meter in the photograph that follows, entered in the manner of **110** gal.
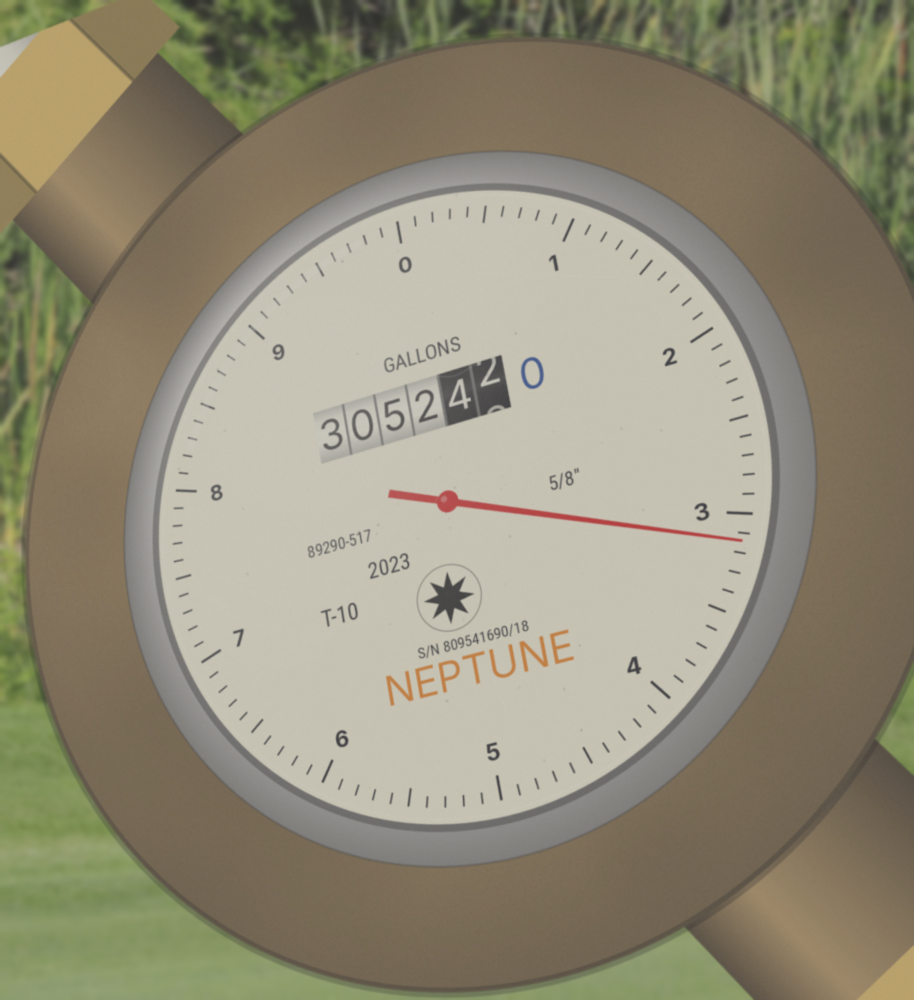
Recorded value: **3052423.1** gal
